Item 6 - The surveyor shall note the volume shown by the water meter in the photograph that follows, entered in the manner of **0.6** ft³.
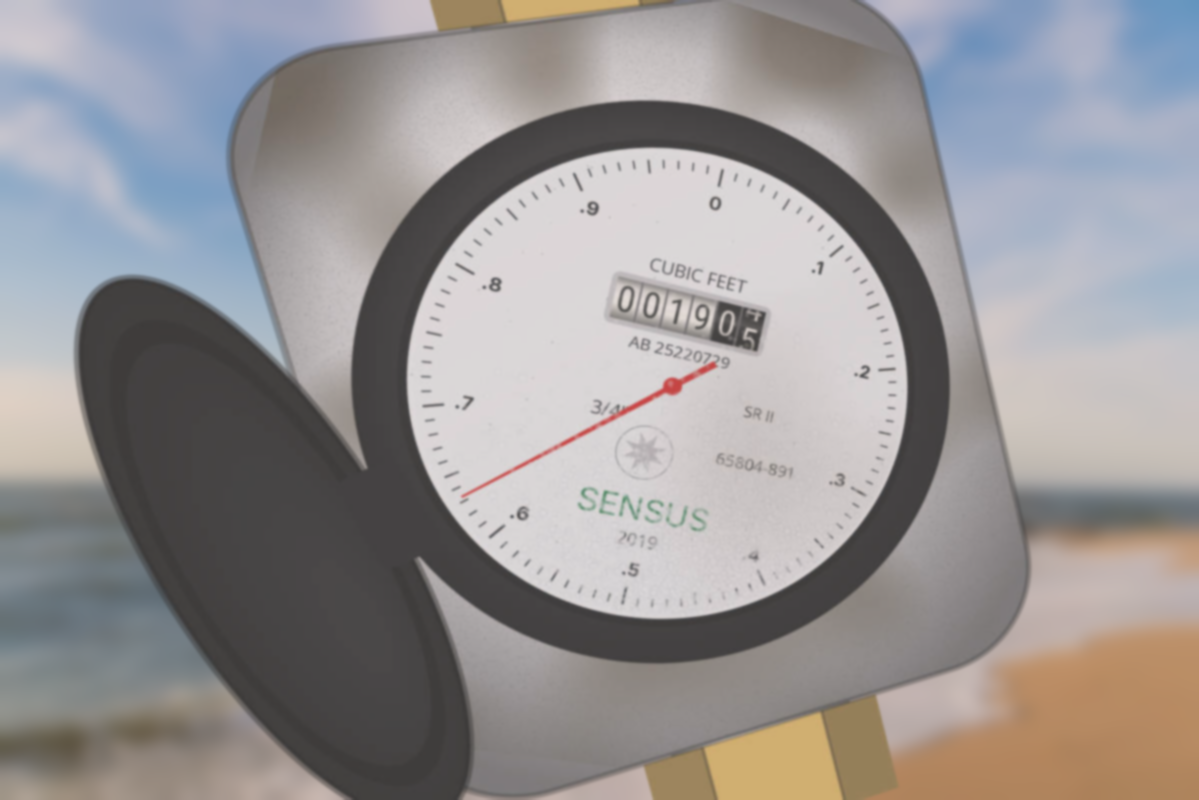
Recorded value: **1904.63** ft³
